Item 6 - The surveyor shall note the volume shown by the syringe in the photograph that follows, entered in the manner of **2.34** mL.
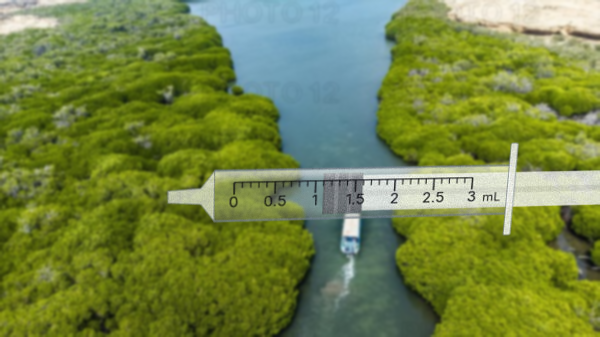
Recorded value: **1.1** mL
